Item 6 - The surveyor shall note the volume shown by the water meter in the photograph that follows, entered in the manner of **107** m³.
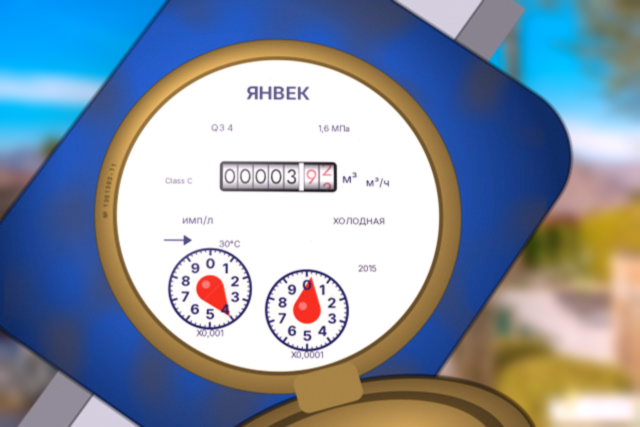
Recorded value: **3.9240** m³
